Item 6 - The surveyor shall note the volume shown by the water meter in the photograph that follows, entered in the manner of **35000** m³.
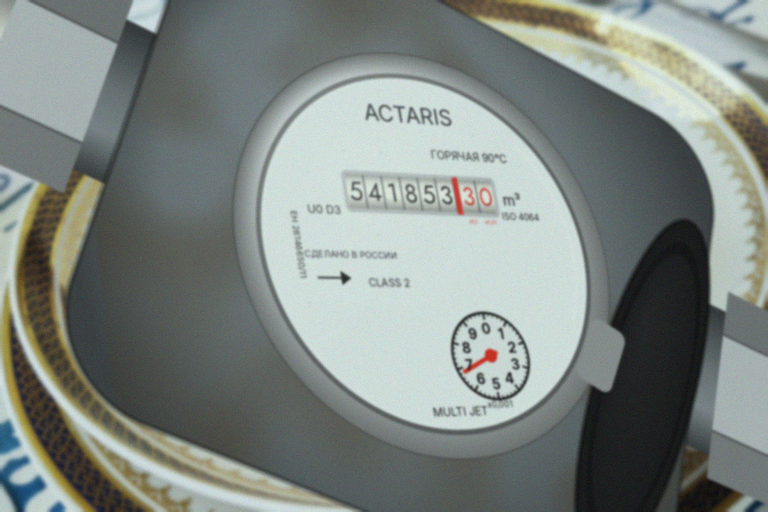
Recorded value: **541853.306** m³
